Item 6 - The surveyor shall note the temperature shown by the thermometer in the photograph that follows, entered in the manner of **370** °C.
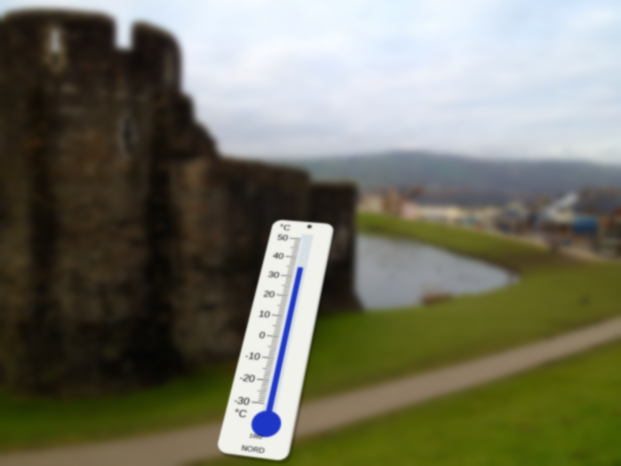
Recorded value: **35** °C
